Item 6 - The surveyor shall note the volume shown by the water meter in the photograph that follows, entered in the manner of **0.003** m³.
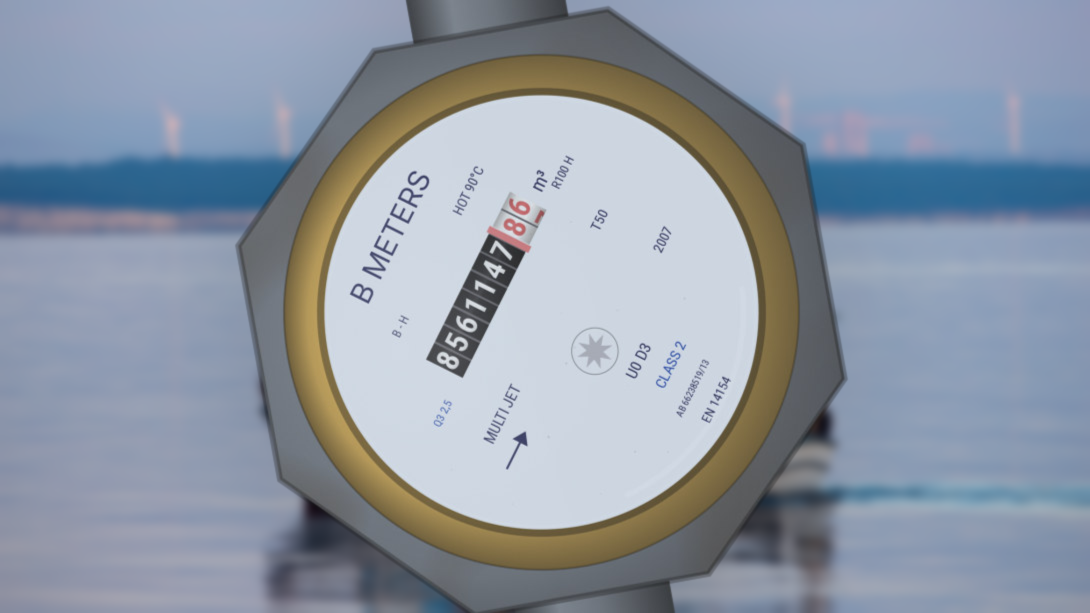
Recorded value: **8561147.86** m³
